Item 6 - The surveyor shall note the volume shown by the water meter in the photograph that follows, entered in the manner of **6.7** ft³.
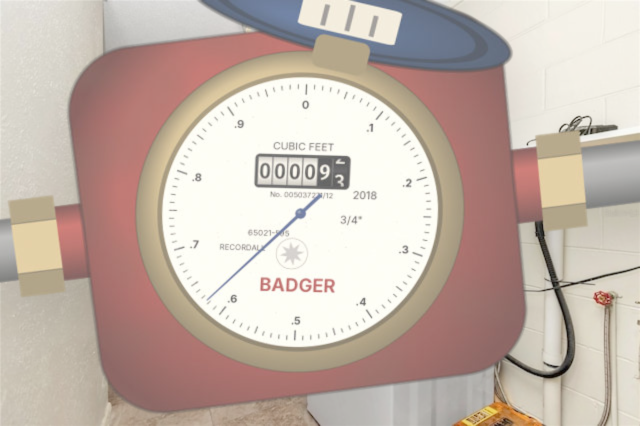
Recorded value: **92.62** ft³
